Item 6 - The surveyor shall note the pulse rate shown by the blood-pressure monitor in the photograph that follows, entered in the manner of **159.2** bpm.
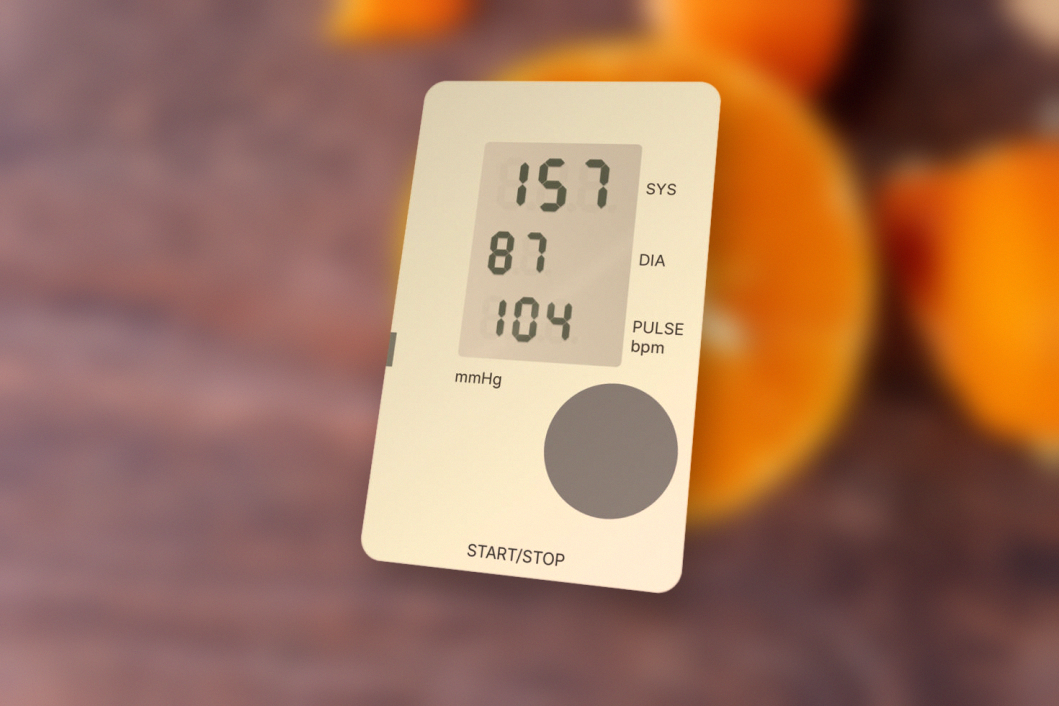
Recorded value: **104** bpm
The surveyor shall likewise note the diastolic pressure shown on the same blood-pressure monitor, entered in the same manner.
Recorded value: **87** mmHg
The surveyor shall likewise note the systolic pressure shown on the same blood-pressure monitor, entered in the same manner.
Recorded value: **157** mmHg
